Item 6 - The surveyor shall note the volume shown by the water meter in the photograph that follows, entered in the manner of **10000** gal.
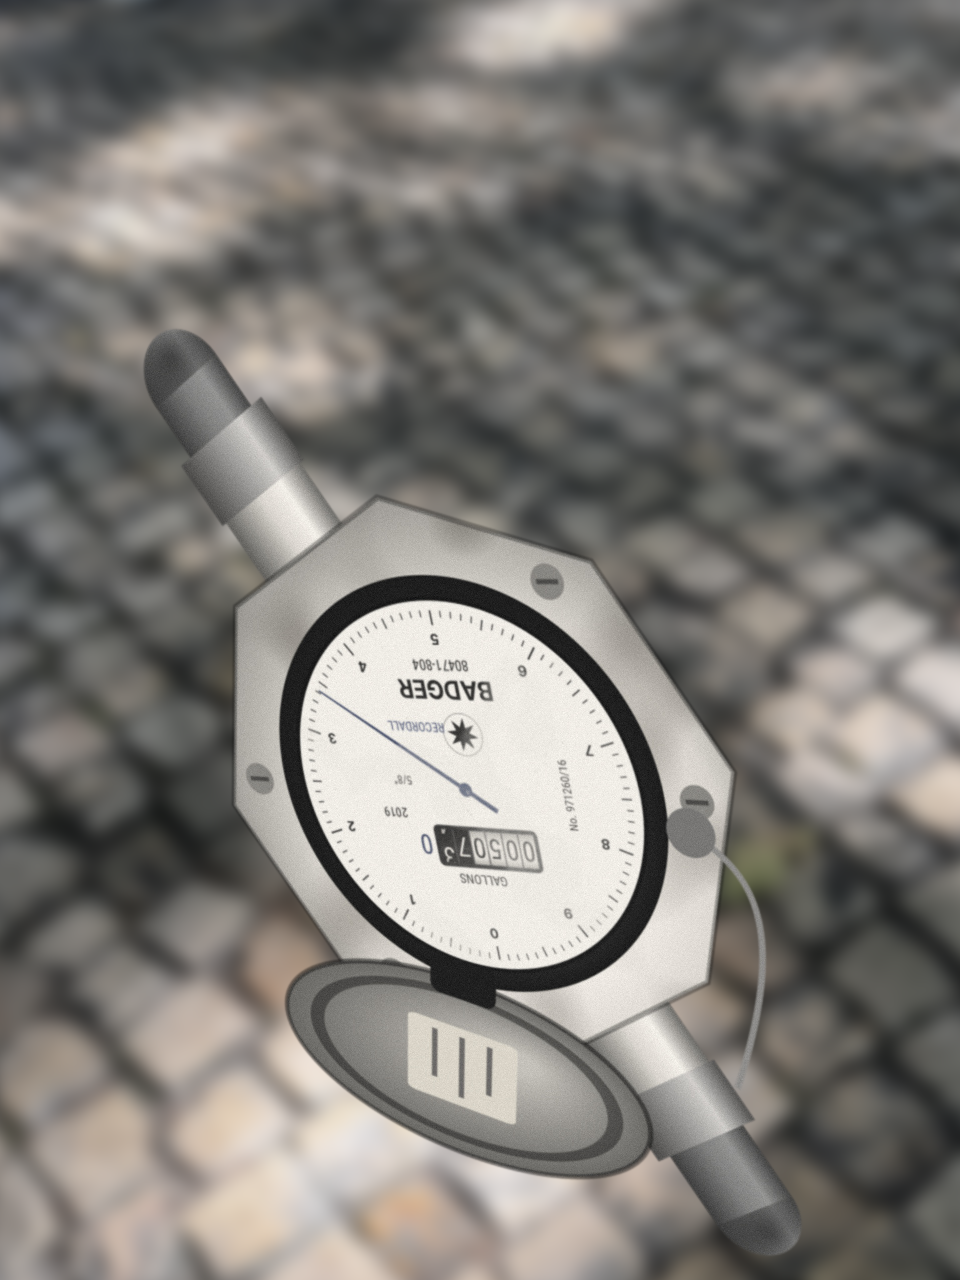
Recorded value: **50733.4** gal
